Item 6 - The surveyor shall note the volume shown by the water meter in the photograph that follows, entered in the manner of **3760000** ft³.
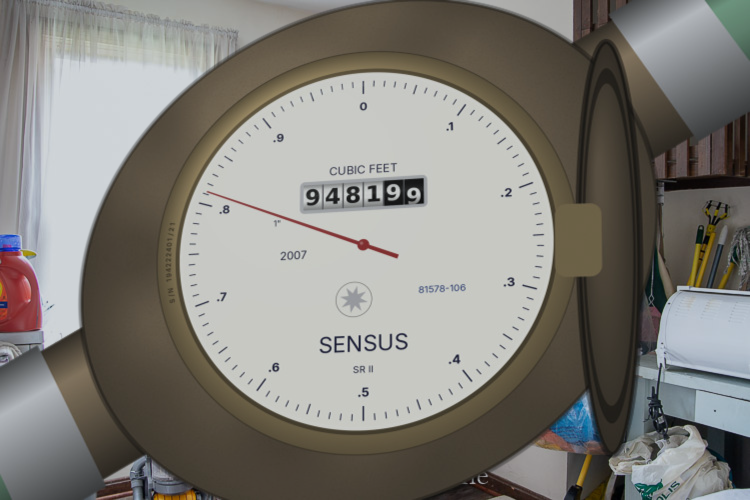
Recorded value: **948198.81** ft³
